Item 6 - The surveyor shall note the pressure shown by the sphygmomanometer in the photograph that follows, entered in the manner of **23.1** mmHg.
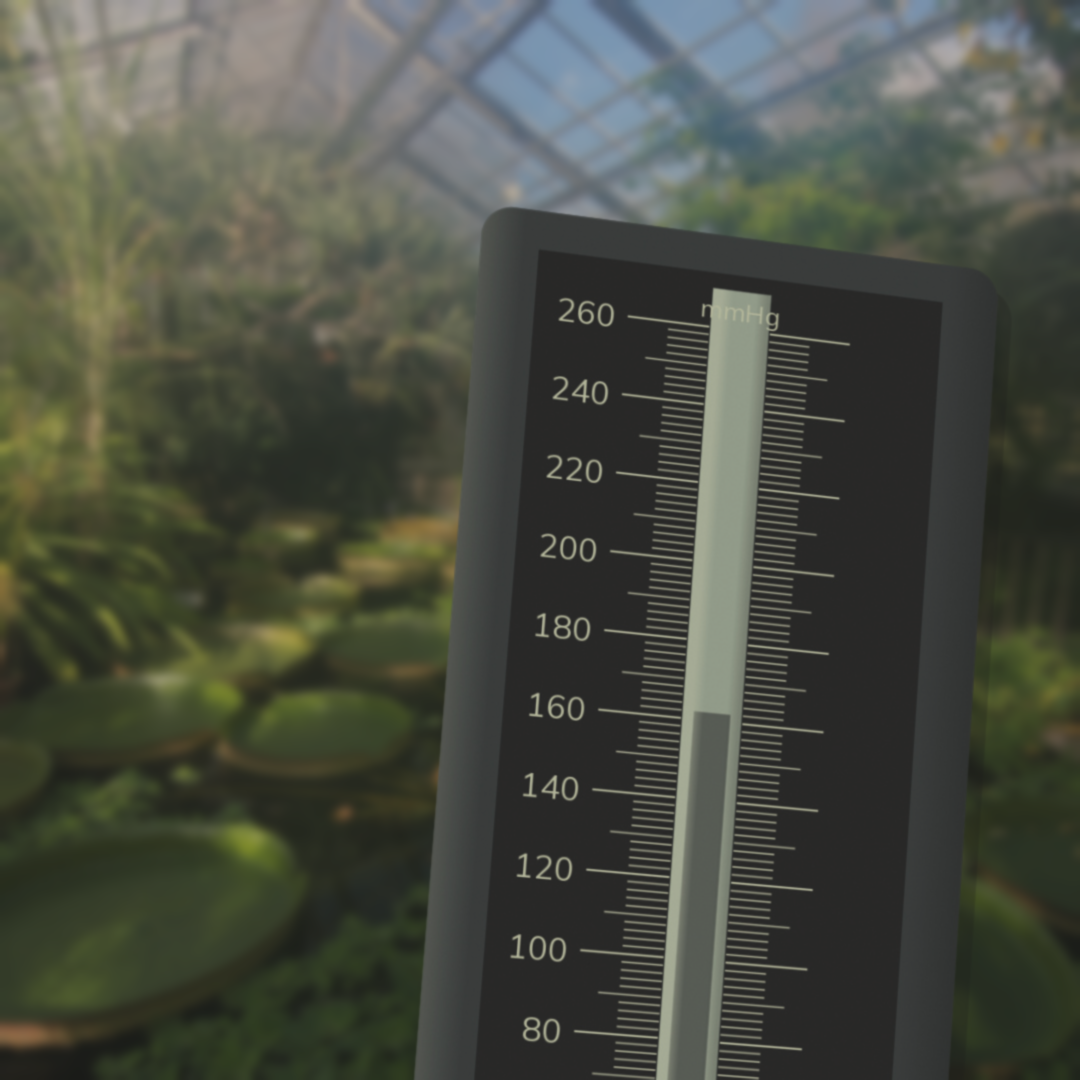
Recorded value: **162** mmHg
